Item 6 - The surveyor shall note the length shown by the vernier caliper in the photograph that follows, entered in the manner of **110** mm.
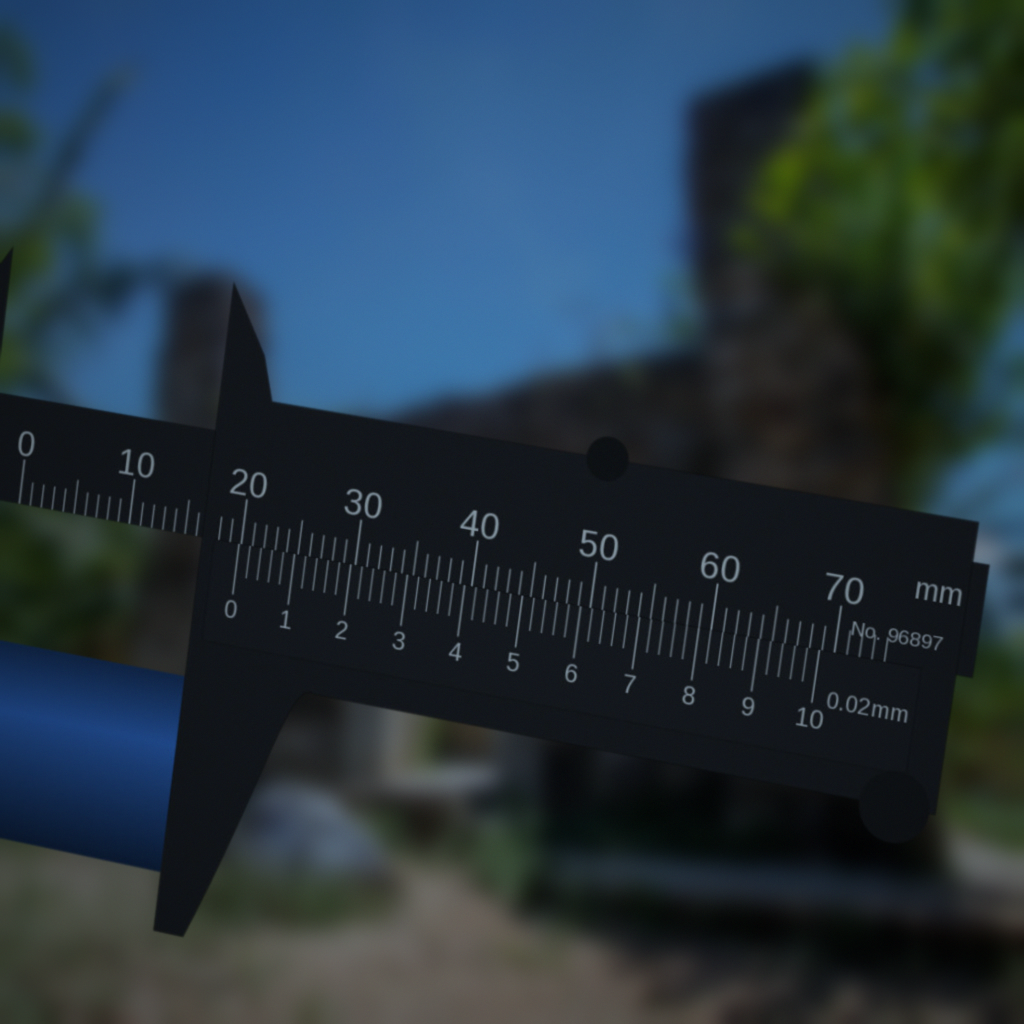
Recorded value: **19.8** mm
